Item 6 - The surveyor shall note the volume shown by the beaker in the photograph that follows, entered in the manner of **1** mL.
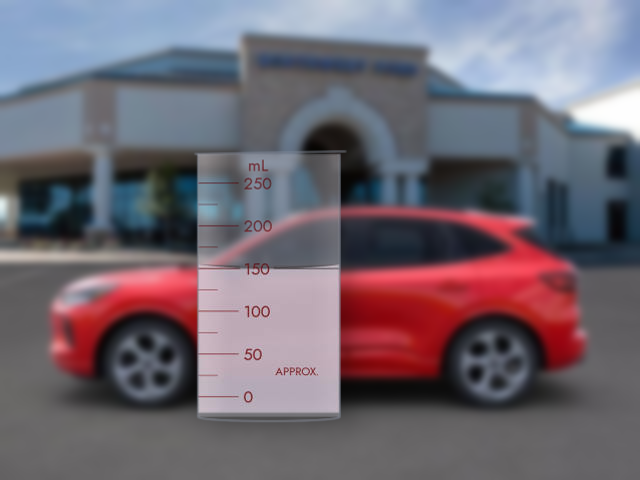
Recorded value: **150** mL
